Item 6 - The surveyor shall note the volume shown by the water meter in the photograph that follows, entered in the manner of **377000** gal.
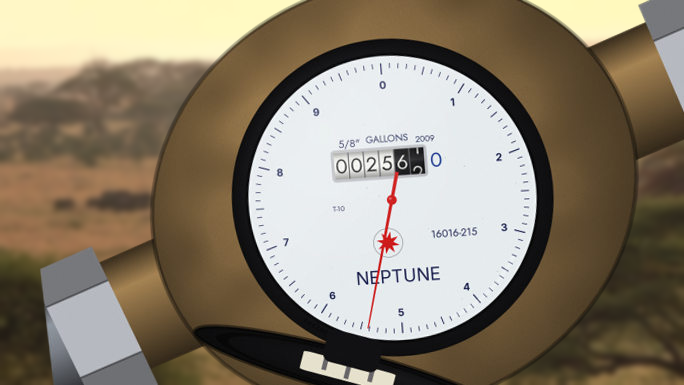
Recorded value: **25615.4** gal
